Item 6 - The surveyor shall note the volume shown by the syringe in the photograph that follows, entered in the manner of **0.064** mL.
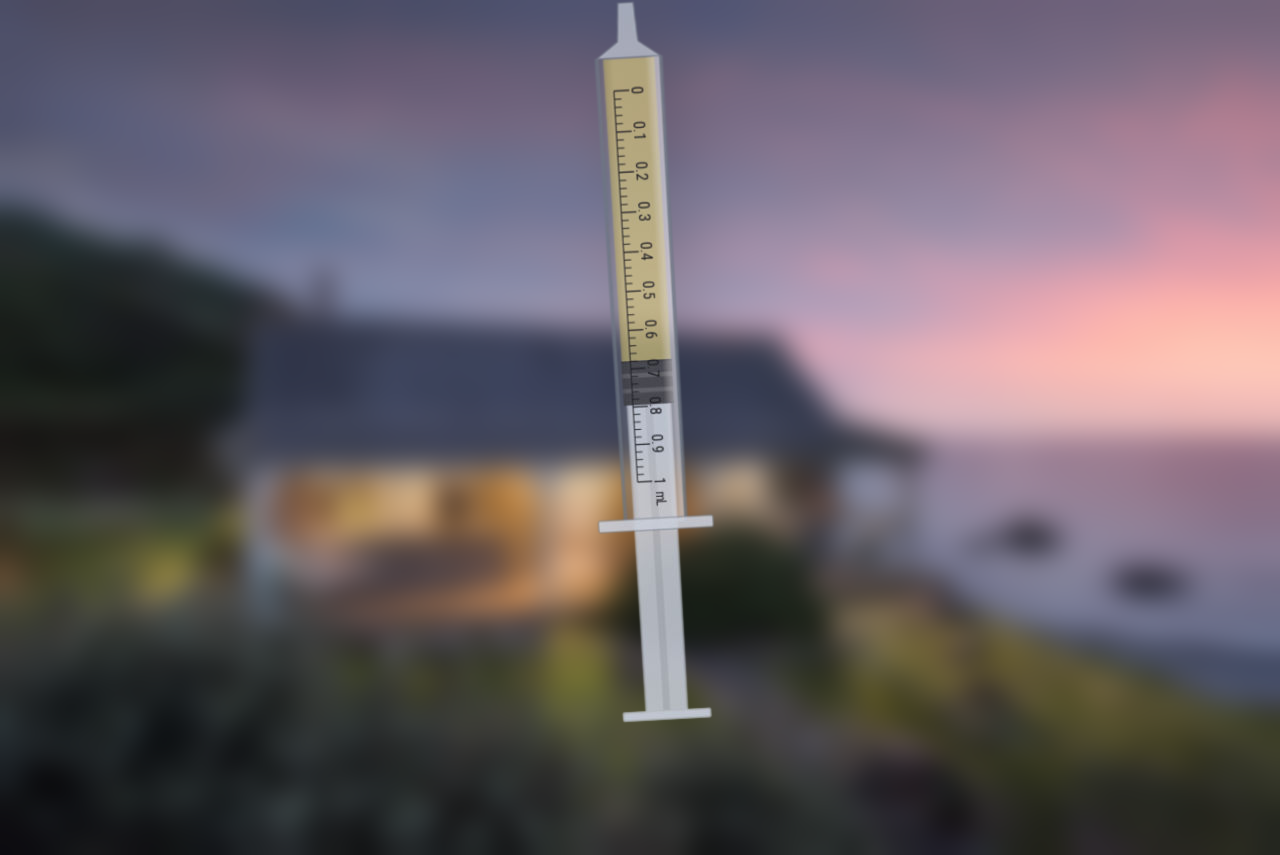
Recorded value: **0.68** mL
